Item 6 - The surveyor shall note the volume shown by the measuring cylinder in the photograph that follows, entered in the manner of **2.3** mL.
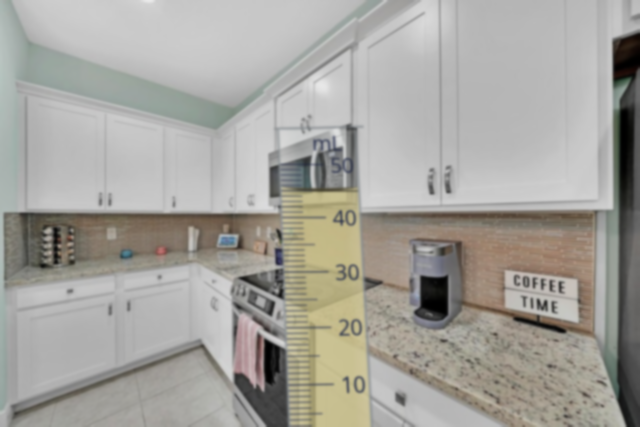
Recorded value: **45** mL
